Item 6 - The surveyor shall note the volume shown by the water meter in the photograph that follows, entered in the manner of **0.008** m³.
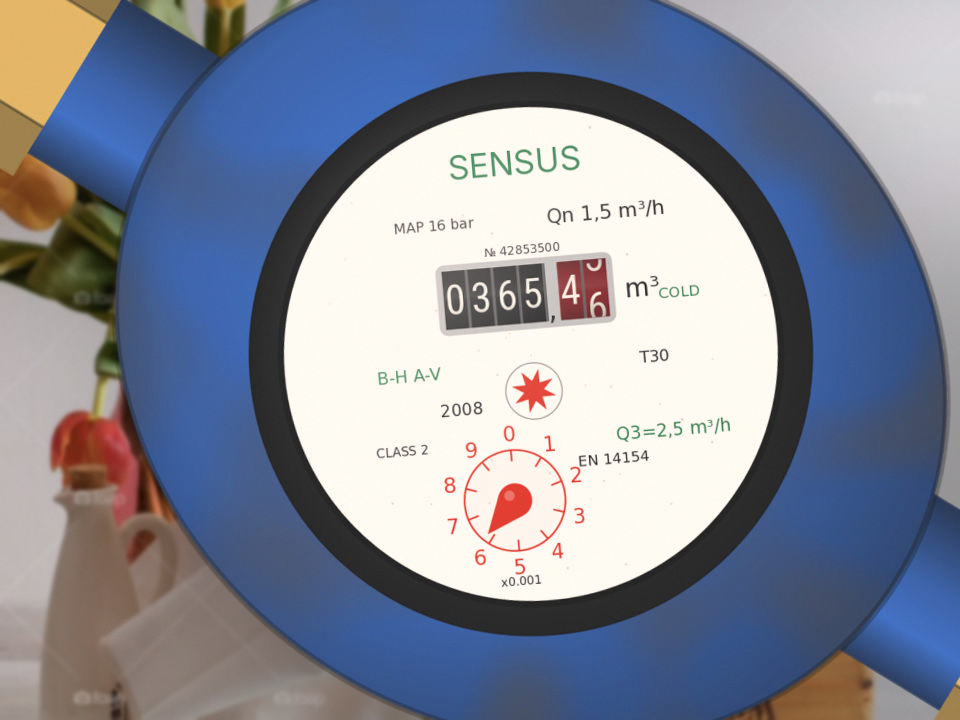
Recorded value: **365.456** m³
